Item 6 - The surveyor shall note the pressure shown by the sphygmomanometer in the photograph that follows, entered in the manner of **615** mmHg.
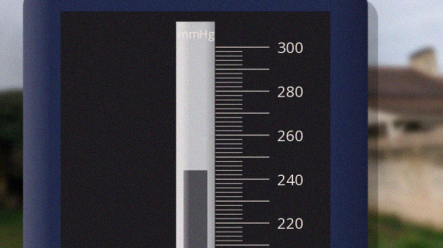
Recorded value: **244** mmHg
